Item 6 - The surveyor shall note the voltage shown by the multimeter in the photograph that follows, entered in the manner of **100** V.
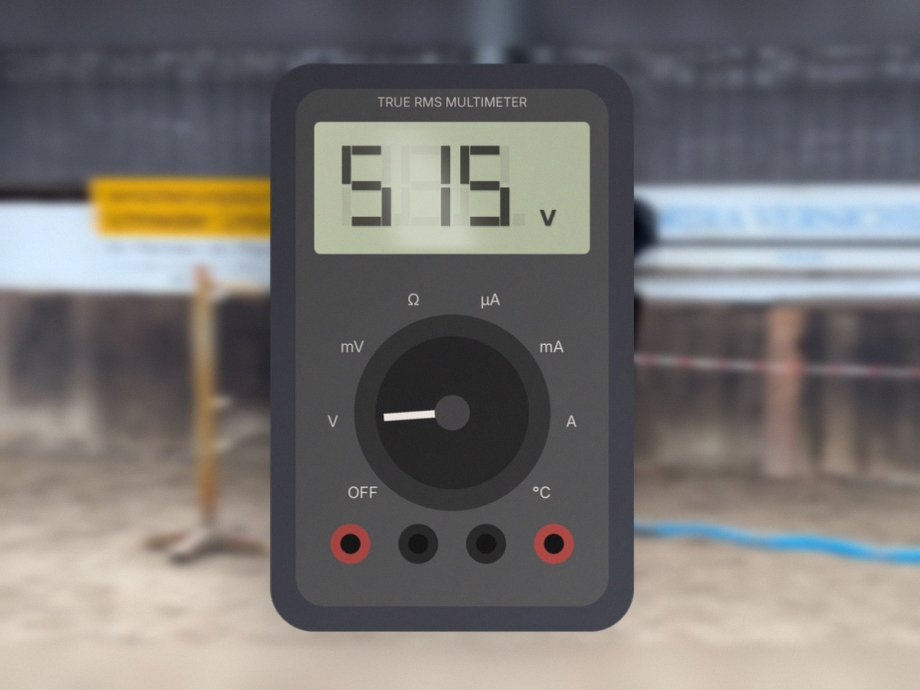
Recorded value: **515** V
